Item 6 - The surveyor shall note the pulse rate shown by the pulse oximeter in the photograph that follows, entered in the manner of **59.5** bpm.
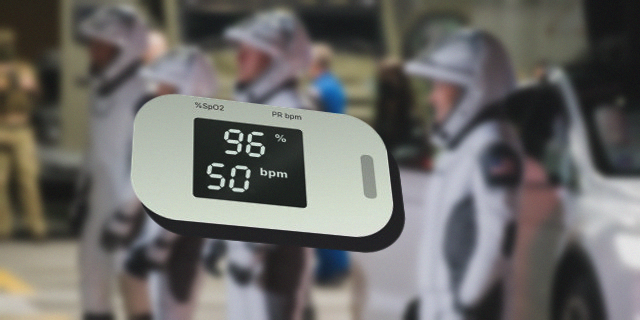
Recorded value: **50** bpm
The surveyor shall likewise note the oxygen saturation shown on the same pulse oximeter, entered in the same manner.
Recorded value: **96** %
